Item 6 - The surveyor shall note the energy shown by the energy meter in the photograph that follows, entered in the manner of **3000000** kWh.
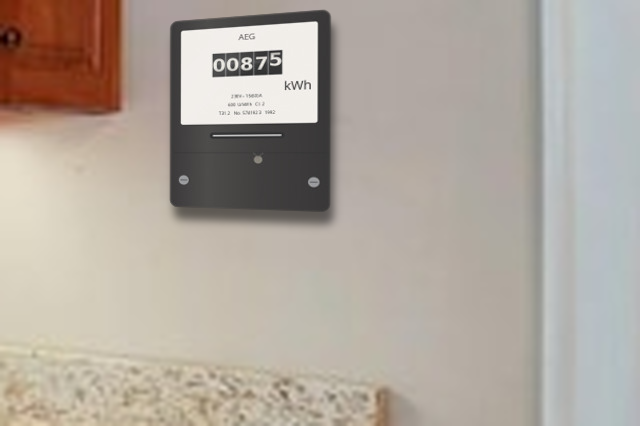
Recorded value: **875** kWh
